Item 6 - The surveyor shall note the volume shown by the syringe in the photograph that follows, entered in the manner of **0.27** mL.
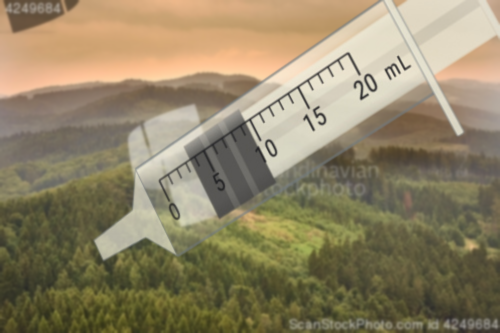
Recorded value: **3.5** mL
